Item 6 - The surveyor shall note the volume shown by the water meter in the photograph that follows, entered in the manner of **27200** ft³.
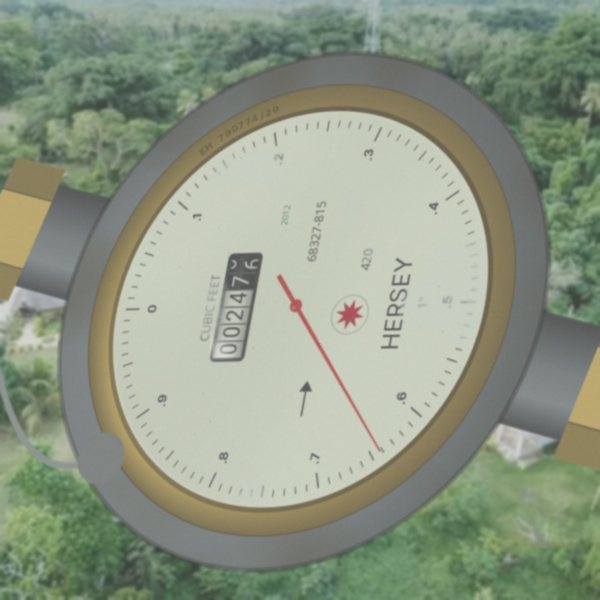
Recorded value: **2475.64** ft³
